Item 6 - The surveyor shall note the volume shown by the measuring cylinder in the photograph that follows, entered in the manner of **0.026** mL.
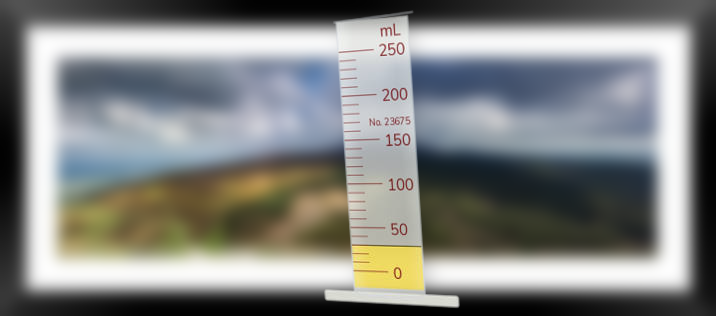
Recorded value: **30** mL
